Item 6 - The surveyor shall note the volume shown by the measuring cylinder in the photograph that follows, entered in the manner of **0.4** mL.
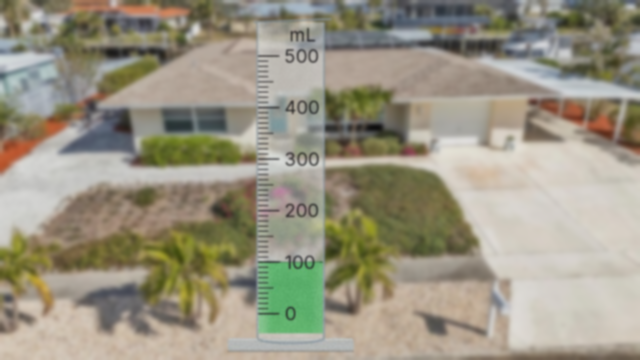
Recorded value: **100** mL
